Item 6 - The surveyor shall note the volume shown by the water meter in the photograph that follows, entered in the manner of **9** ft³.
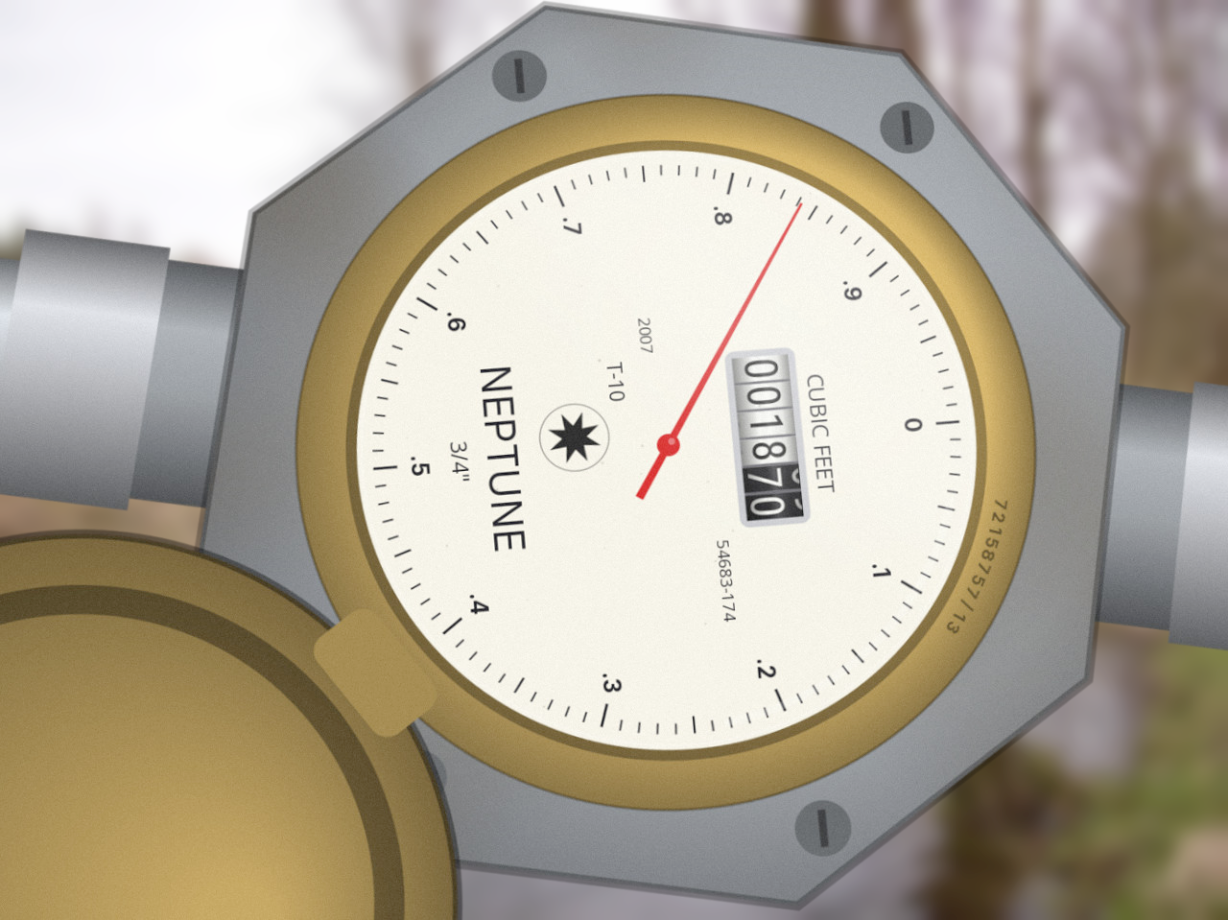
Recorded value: **1869.84** ft³
